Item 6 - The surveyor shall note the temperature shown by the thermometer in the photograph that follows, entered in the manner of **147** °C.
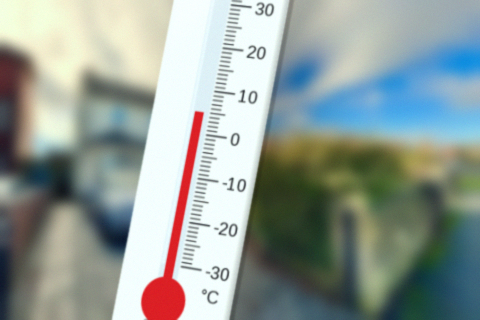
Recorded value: **5** °C
